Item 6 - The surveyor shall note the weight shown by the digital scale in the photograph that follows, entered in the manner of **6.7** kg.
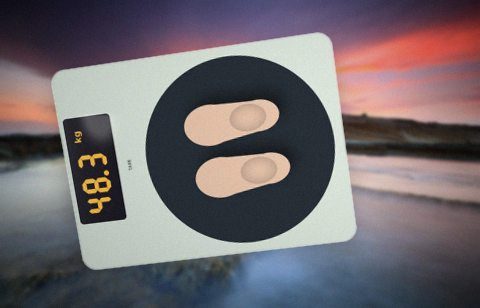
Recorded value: **48.3** kg
